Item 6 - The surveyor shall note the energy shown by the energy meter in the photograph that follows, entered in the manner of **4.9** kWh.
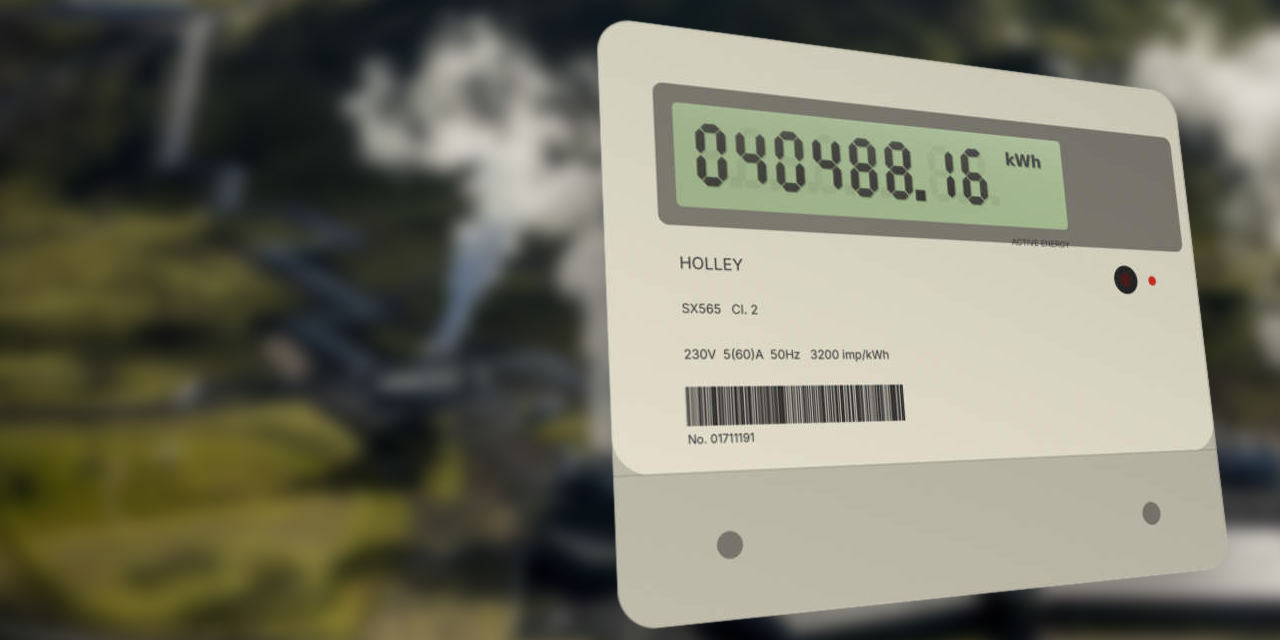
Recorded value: **40488.16** kWh
